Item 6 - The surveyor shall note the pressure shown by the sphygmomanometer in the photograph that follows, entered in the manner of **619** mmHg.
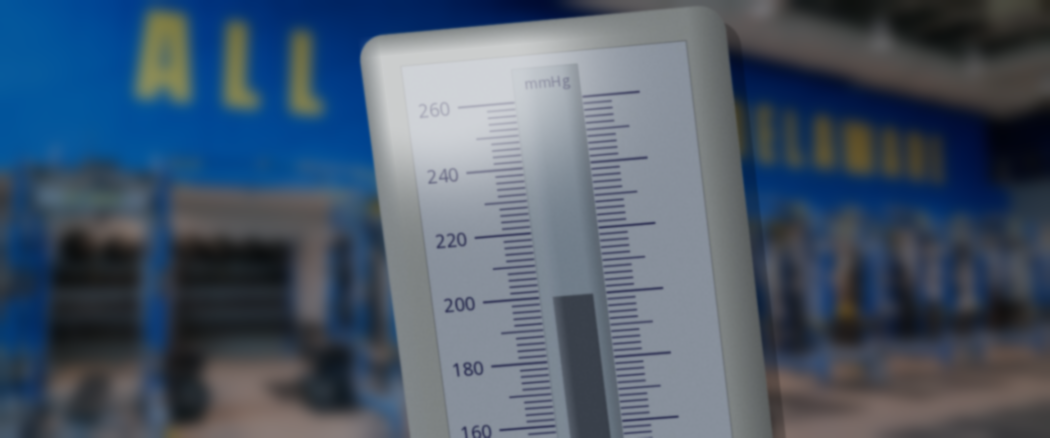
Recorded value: **200** mmHg
